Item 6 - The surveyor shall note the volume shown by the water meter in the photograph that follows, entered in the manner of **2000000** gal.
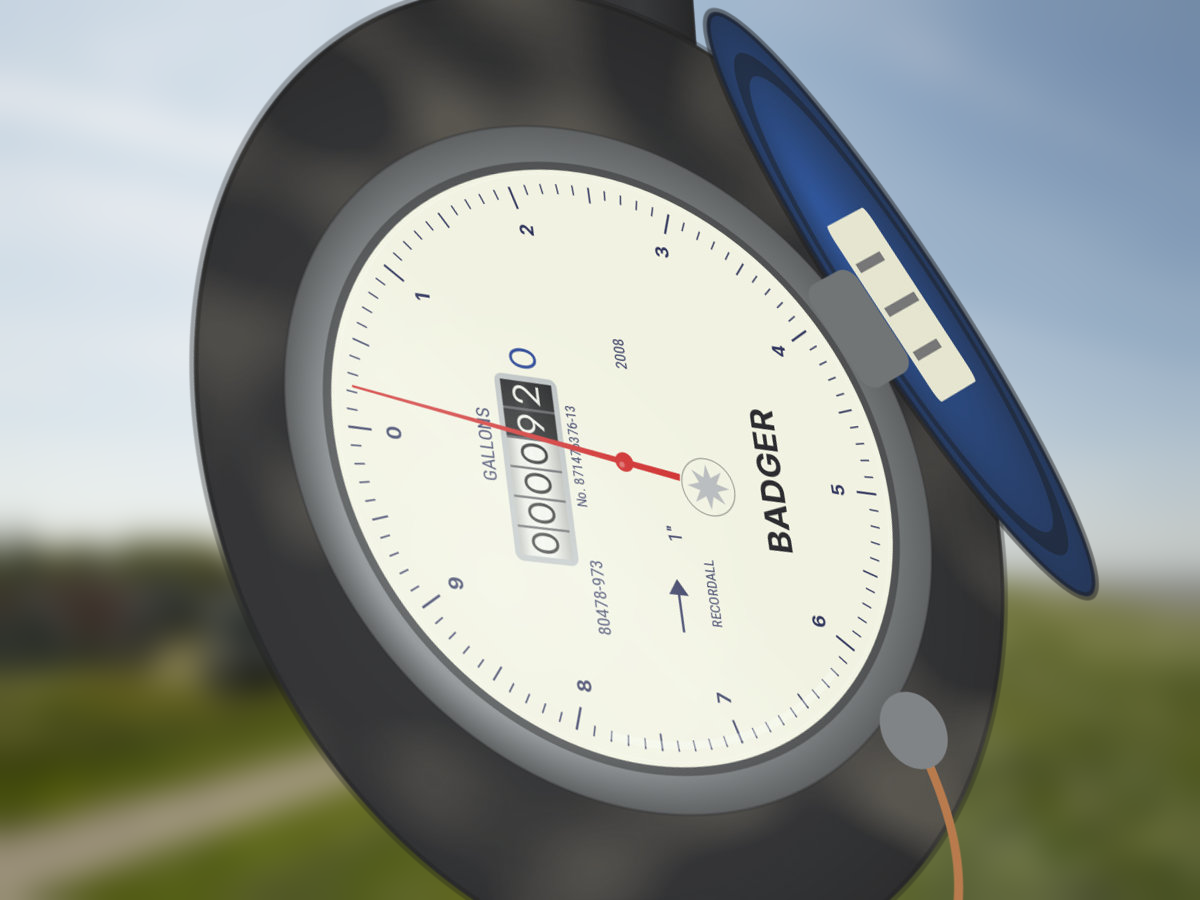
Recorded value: **920.2** gal
